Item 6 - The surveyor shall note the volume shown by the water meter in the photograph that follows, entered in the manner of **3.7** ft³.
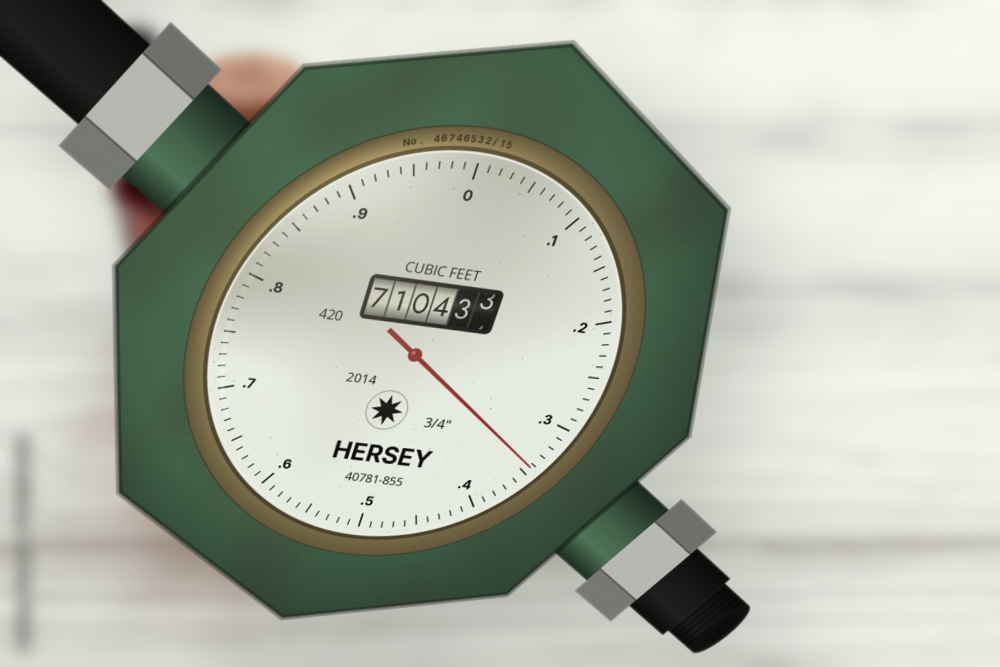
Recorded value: **710433.34** ft³
